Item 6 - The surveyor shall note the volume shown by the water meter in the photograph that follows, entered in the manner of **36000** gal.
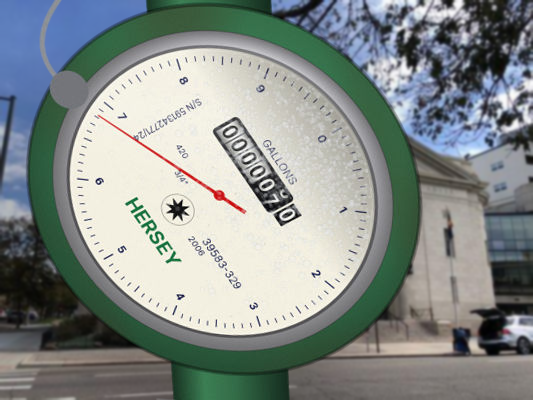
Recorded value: **66.8** gal
